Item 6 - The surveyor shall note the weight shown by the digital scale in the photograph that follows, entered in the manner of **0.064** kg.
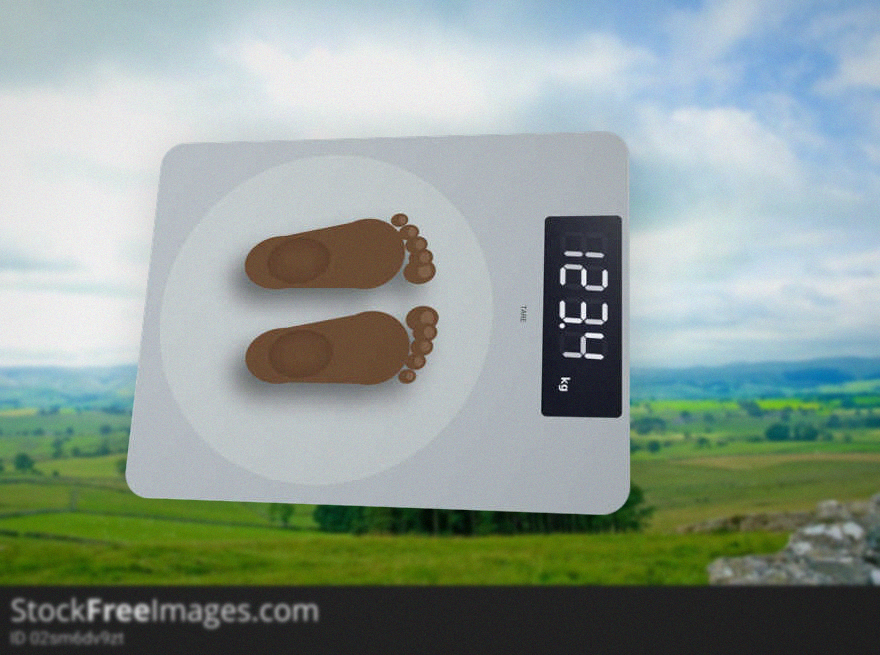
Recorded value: **123.4** kg
